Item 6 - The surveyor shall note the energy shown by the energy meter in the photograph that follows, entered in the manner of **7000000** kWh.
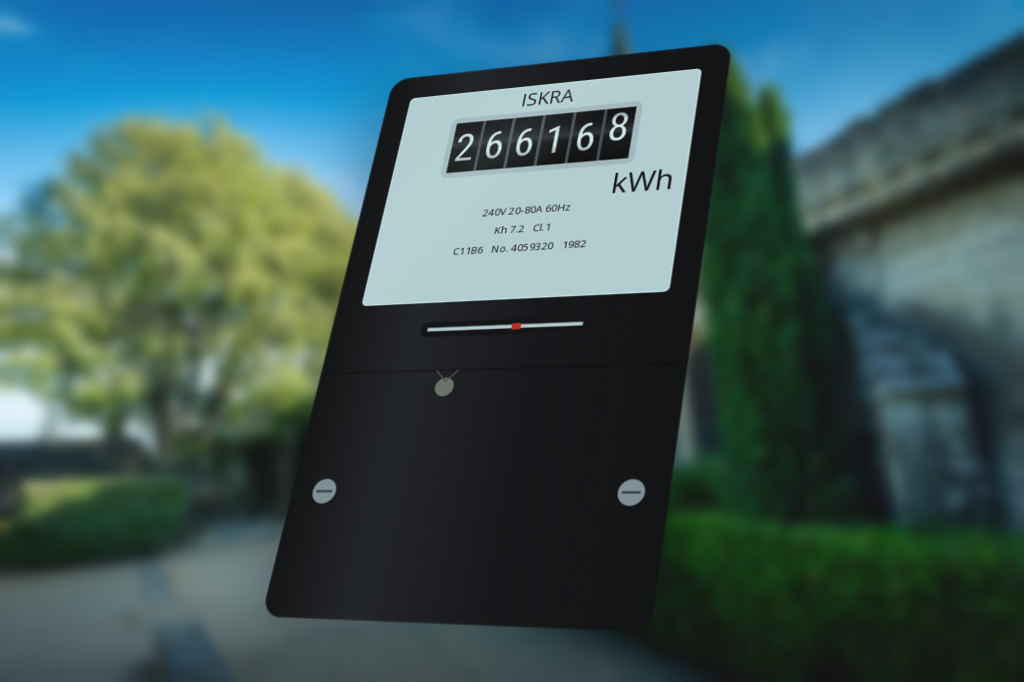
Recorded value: **266168** kWh
